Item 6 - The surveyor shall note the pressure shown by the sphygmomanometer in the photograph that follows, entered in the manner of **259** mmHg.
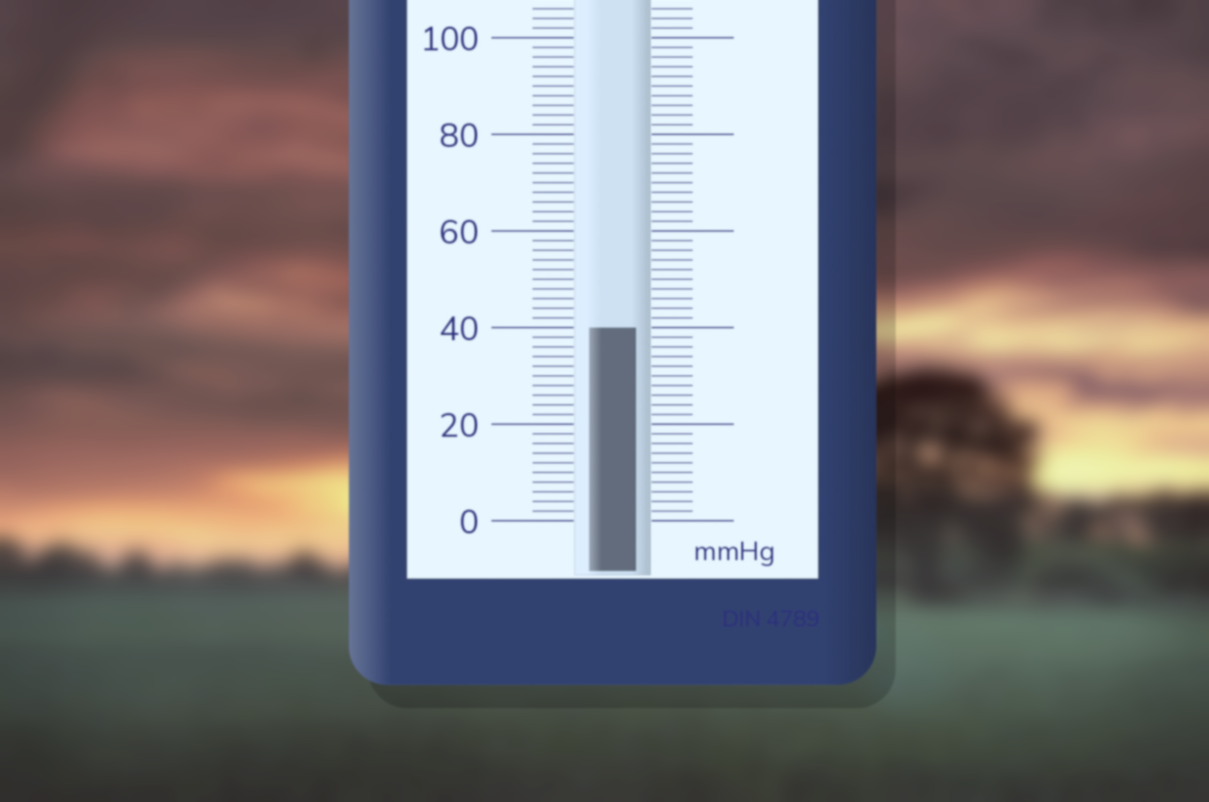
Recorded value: **40** mmHg
